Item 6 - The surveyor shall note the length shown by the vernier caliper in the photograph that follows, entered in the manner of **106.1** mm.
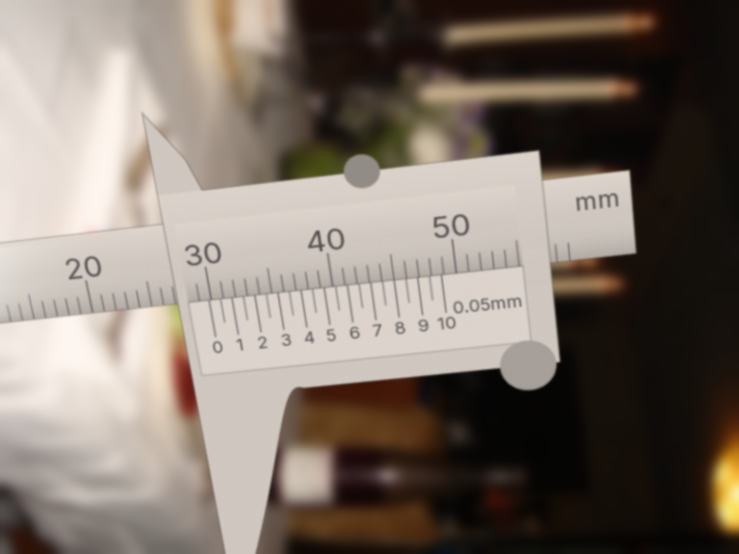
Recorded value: **29.8** mm
